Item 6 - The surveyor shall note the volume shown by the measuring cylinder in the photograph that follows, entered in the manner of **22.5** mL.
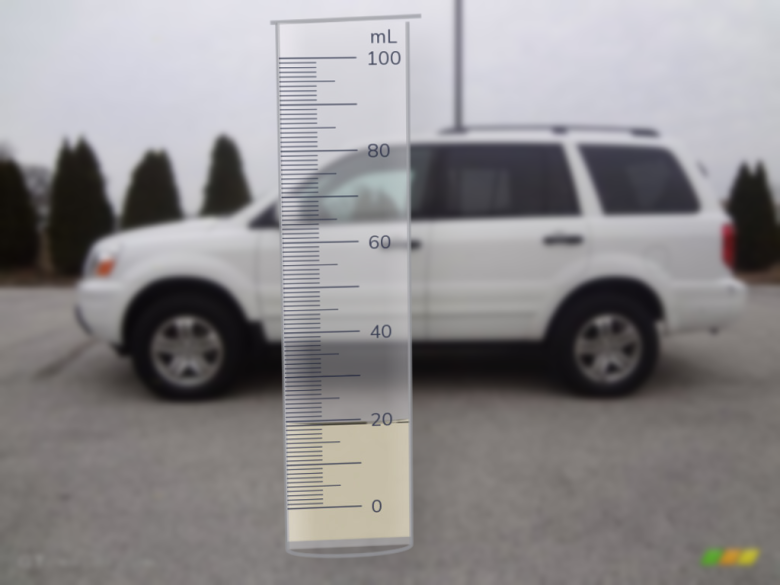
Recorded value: **19** mL
